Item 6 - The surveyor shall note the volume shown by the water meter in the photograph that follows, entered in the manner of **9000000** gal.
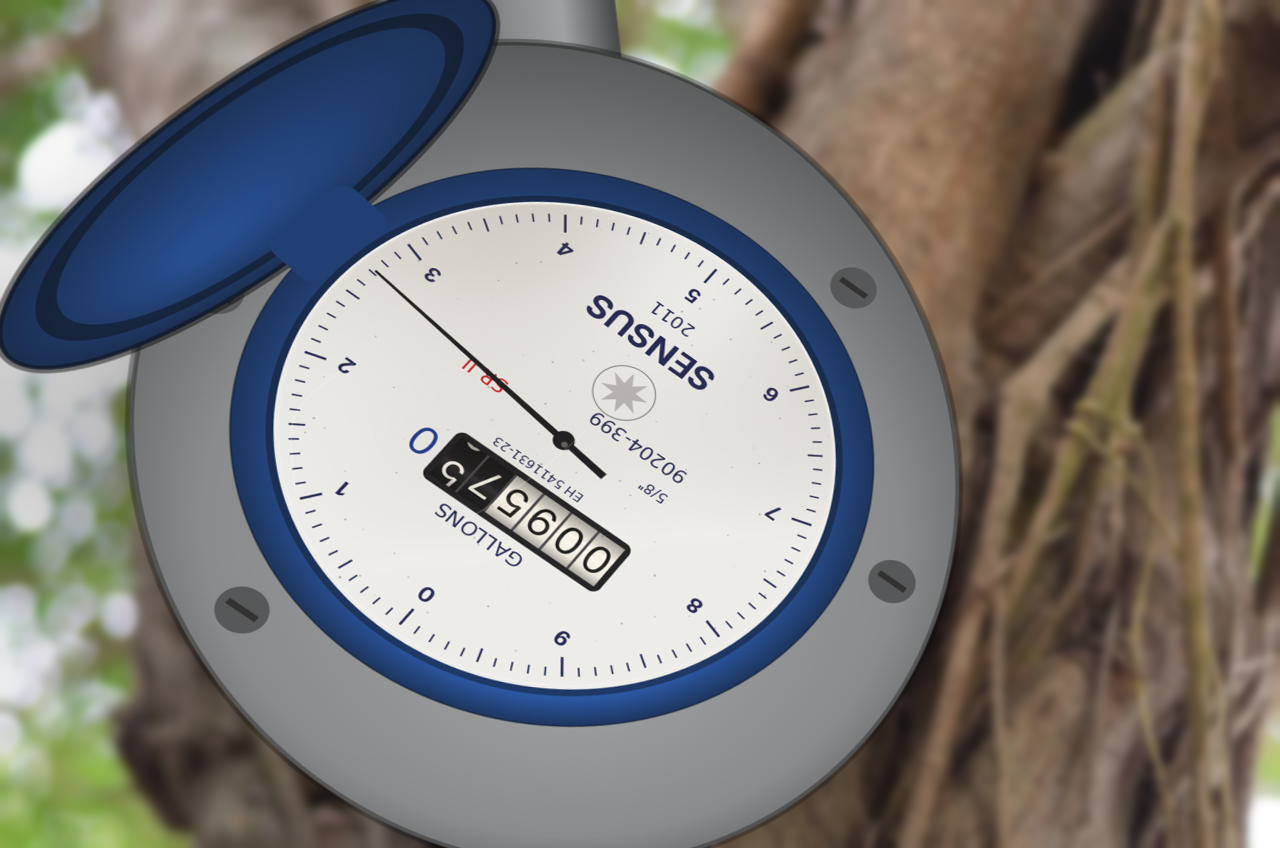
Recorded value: **95752.7** gal
